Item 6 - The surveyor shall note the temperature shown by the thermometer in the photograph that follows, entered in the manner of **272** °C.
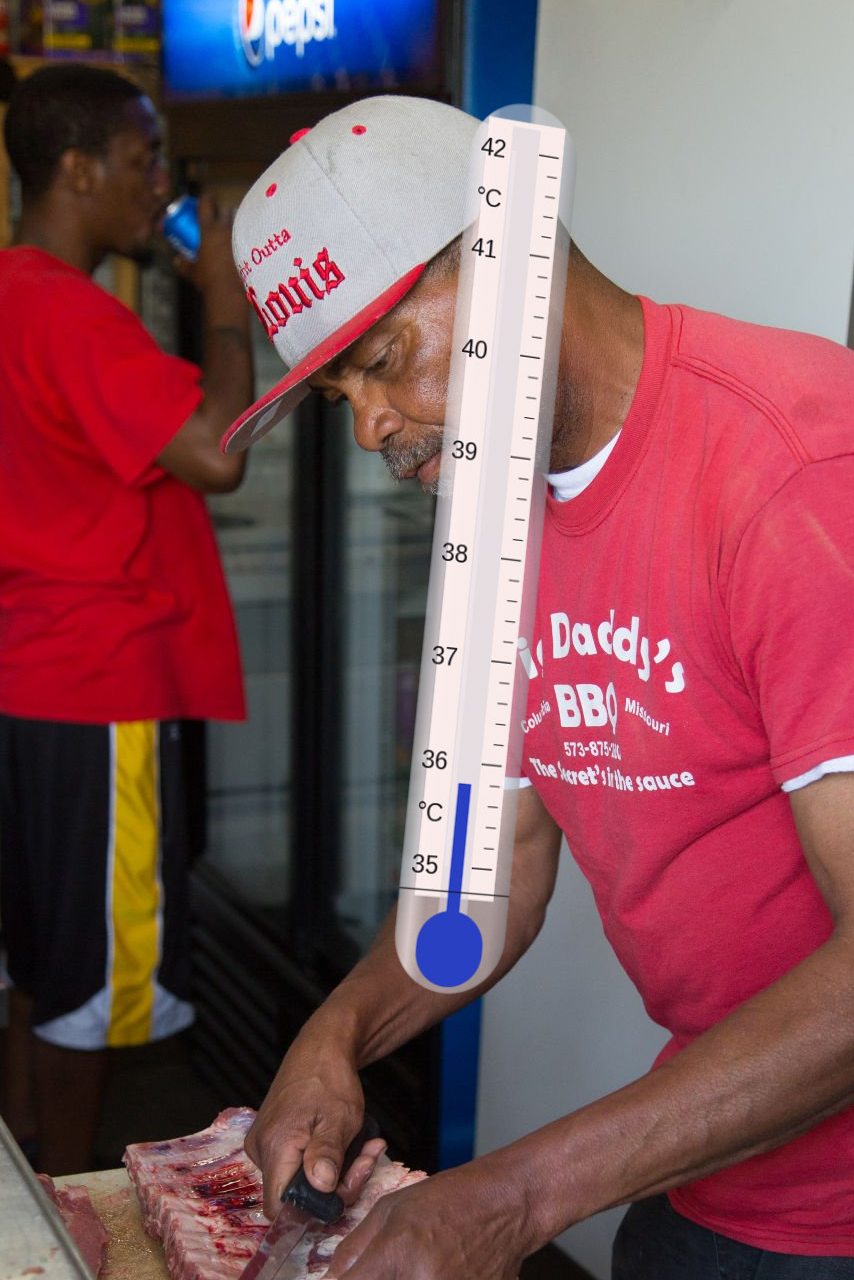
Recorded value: **35.8** °C
